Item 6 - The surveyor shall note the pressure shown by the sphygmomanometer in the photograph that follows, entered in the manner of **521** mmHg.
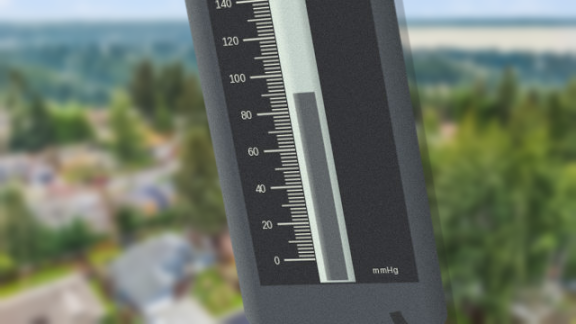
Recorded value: **90** mmHg
